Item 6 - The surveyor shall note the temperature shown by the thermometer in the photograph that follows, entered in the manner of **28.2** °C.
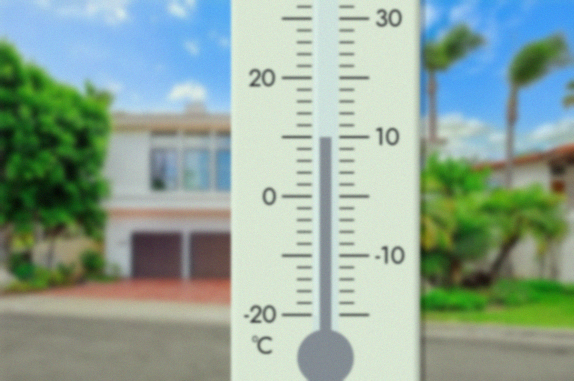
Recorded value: **10** °C
